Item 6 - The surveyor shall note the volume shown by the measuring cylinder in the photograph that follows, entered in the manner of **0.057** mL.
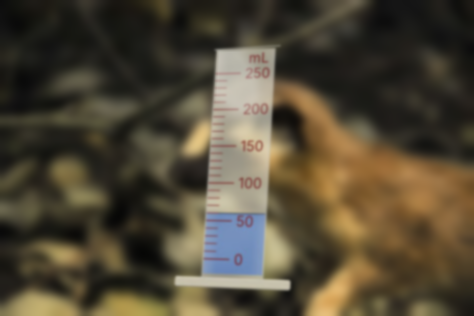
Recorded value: **60** mL
